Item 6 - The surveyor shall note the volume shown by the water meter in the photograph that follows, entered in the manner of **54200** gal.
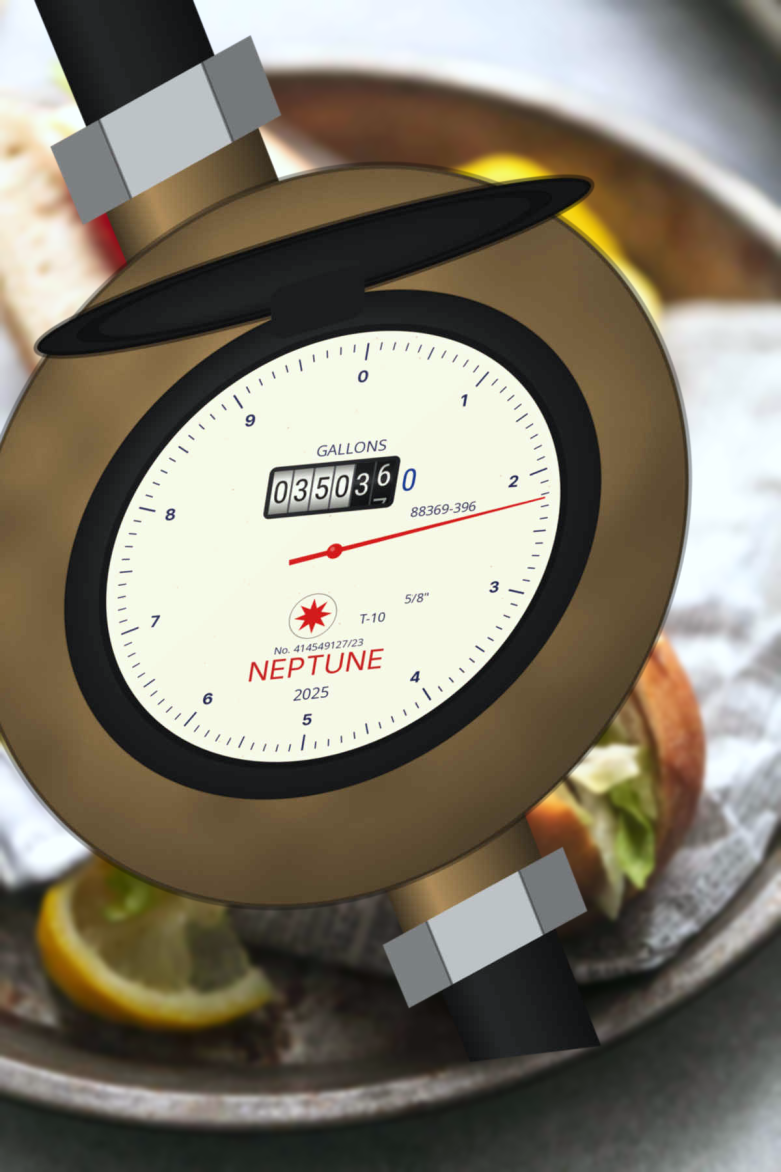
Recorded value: **350362.2** gal
